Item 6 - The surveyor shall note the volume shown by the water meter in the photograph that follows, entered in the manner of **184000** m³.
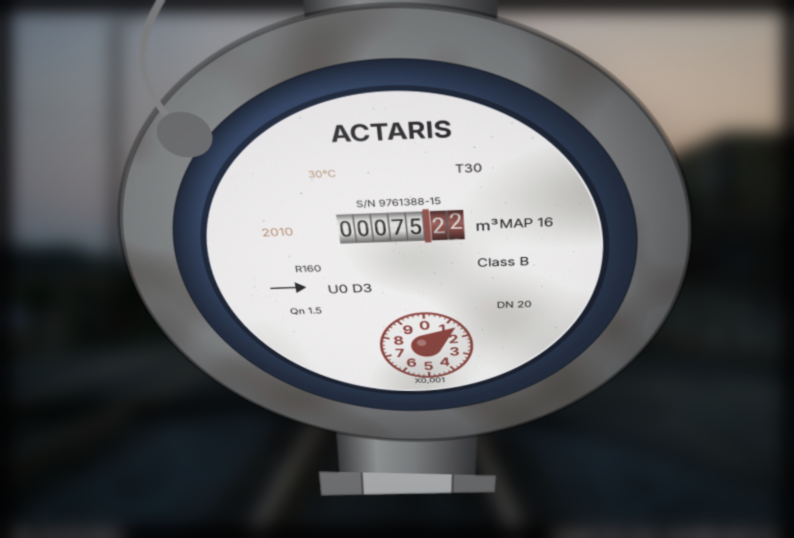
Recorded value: **75.221** m³
